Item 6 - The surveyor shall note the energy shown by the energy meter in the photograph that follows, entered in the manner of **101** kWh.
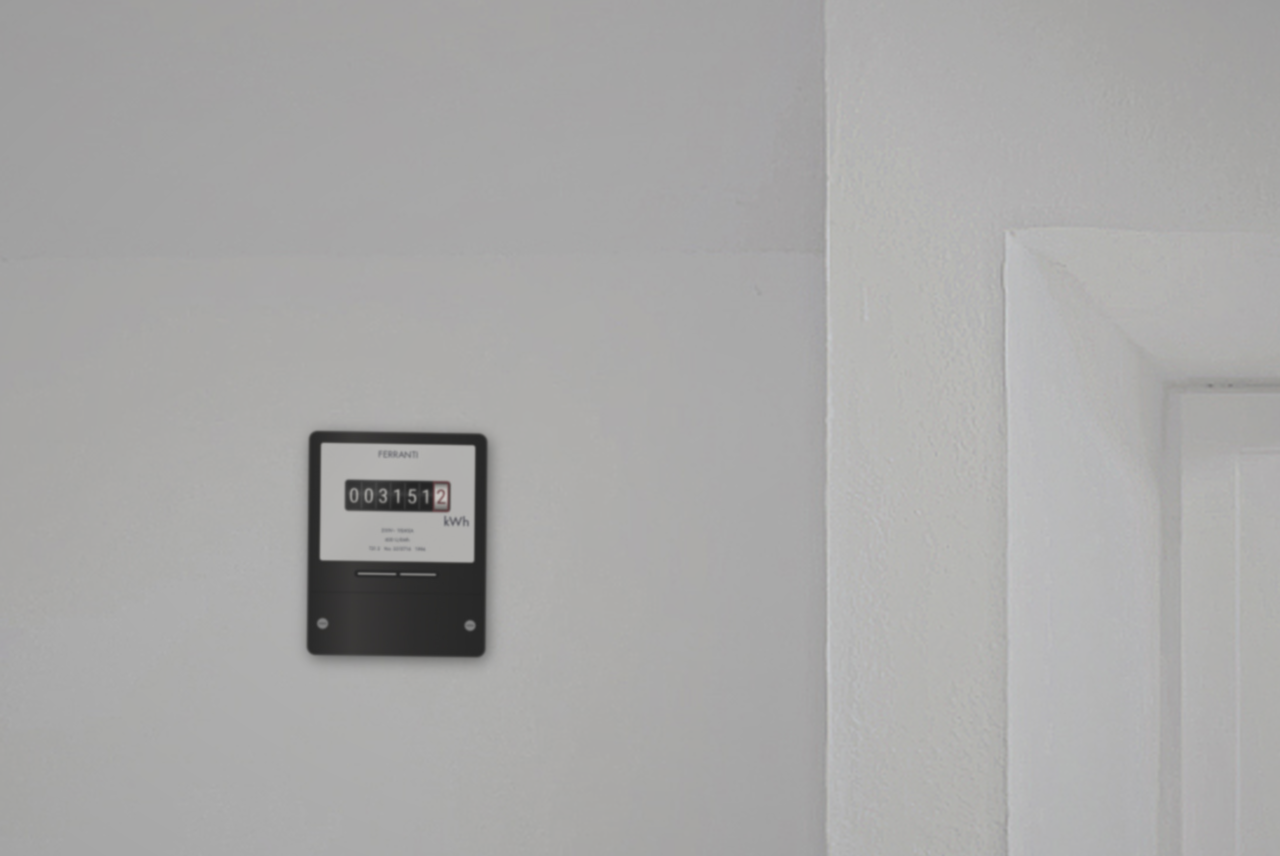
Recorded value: **3151.2** kWh
